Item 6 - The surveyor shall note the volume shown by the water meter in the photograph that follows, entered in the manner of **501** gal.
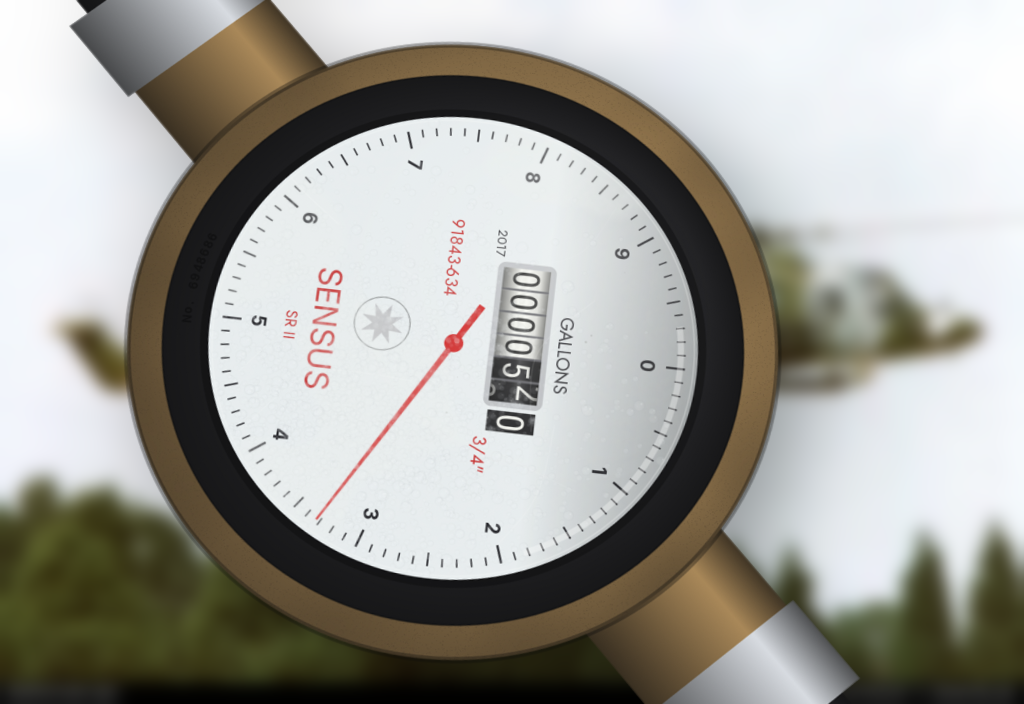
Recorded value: **523.3** gal
